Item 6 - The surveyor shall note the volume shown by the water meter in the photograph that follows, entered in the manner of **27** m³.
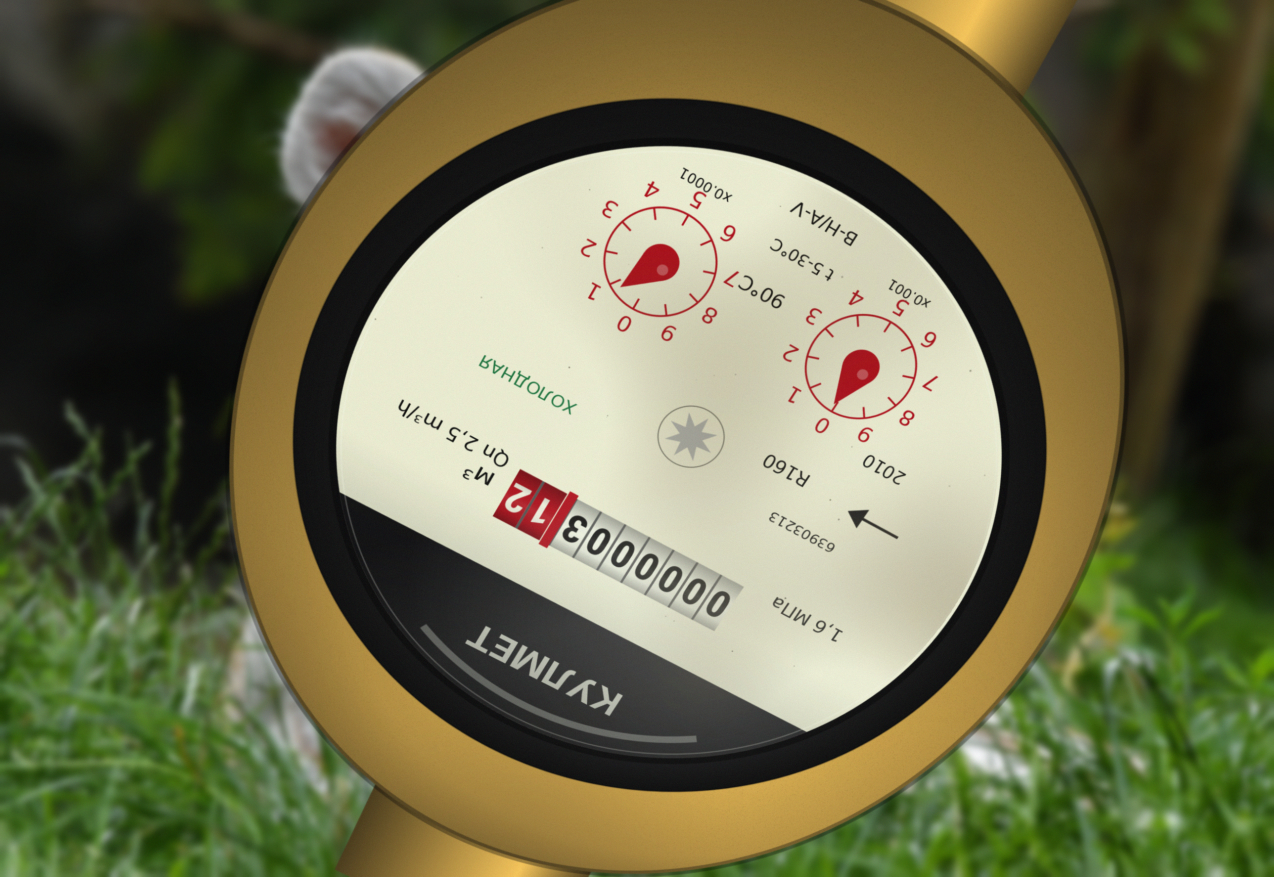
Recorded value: **3.1200** m³
